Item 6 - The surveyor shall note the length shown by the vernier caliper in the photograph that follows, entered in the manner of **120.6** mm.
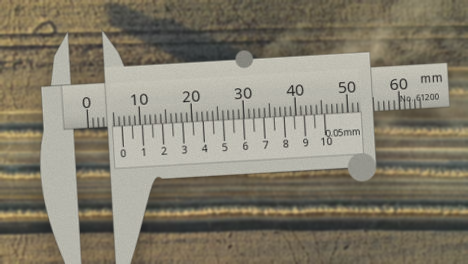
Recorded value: **6.5** mm
